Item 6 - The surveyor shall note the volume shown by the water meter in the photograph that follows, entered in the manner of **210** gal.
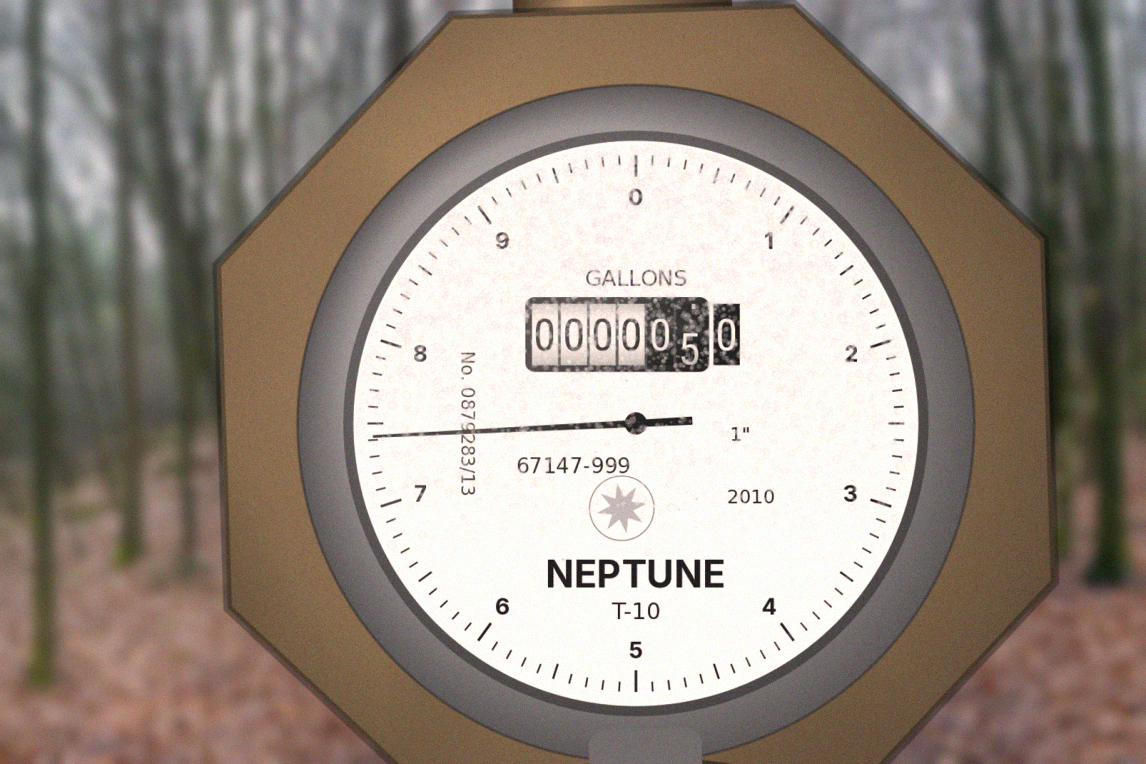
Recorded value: **47.4** gal
